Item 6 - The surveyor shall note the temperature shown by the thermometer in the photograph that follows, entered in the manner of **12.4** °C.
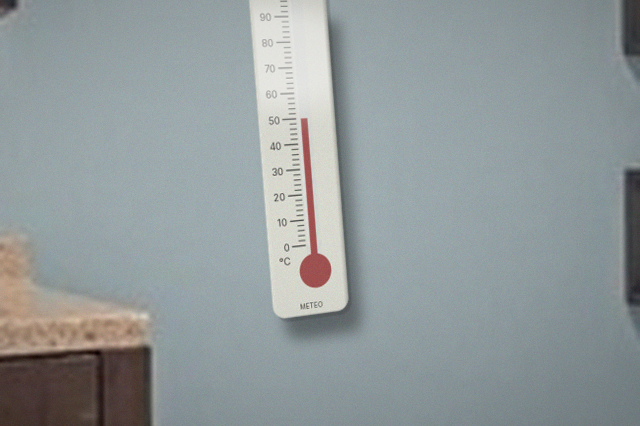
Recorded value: **50** °C
